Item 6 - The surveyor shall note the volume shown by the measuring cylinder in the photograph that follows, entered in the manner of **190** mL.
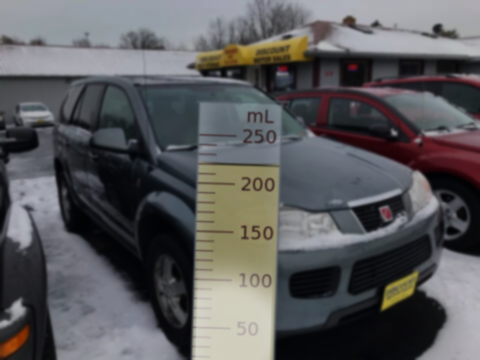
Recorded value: **220** mL
